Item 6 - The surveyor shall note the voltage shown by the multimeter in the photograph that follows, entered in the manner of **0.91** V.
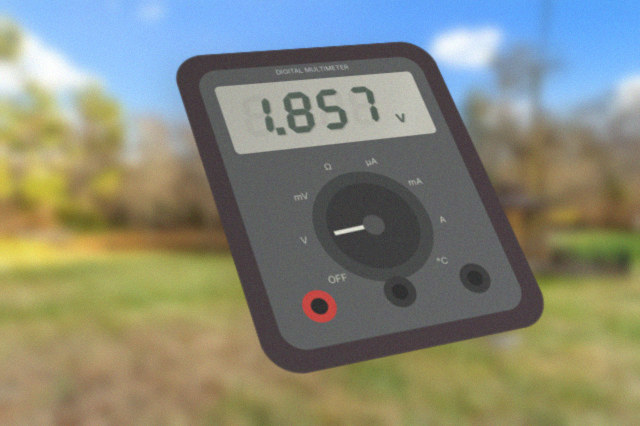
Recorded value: **1.857** V
